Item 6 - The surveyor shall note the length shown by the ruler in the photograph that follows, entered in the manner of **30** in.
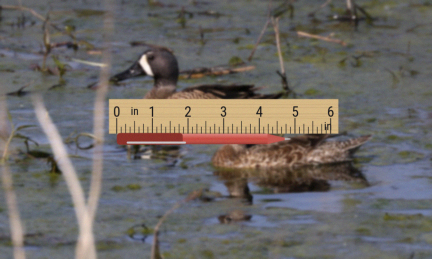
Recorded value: **4.875** in
